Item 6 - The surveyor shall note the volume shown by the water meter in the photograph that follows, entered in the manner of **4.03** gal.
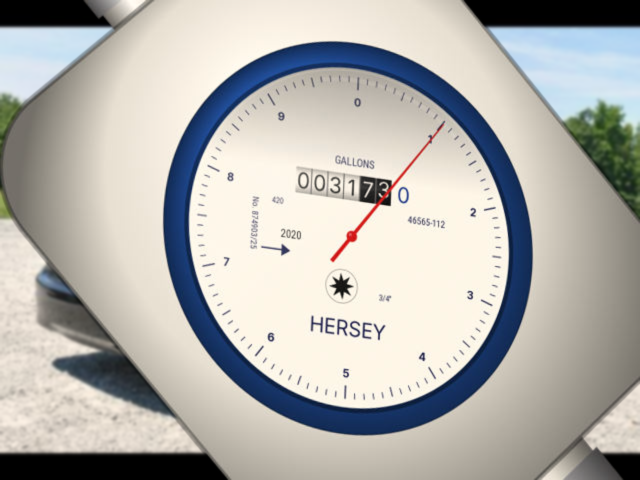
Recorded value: **31731.0** gal
